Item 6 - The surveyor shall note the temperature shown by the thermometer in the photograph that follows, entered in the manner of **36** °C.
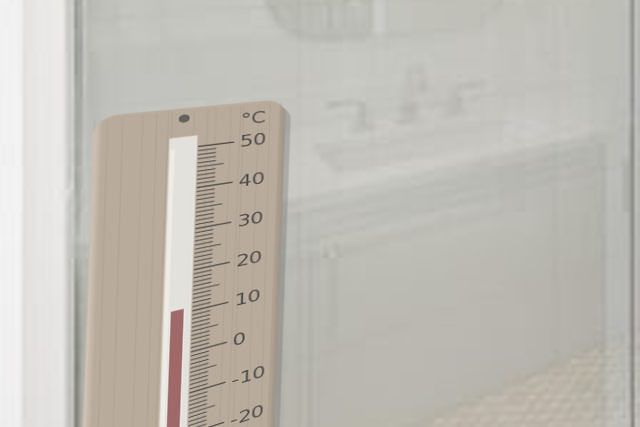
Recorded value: **11** °C
